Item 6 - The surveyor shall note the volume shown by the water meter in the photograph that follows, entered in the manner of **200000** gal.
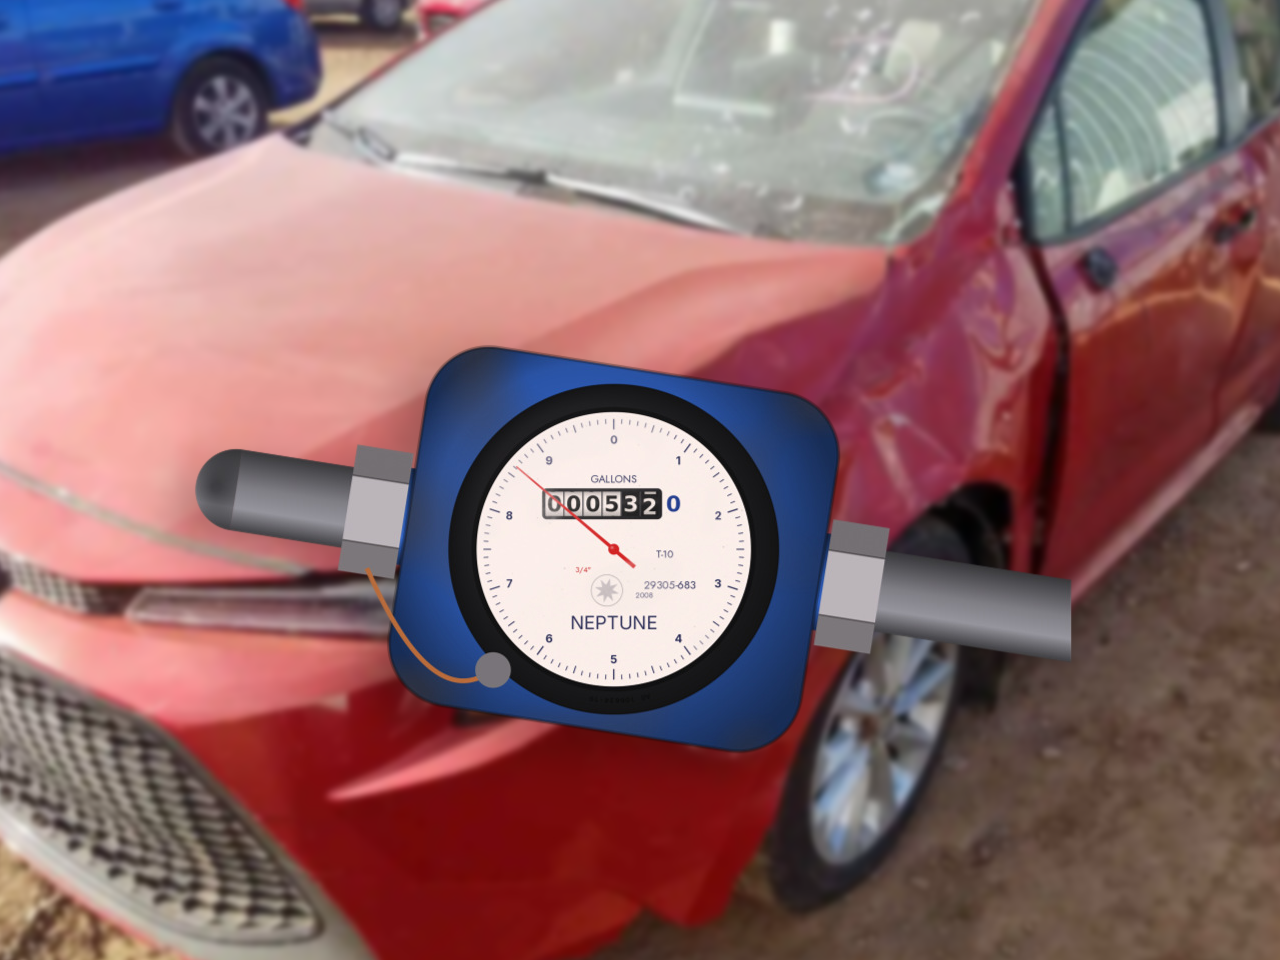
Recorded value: **5318.6** gal
